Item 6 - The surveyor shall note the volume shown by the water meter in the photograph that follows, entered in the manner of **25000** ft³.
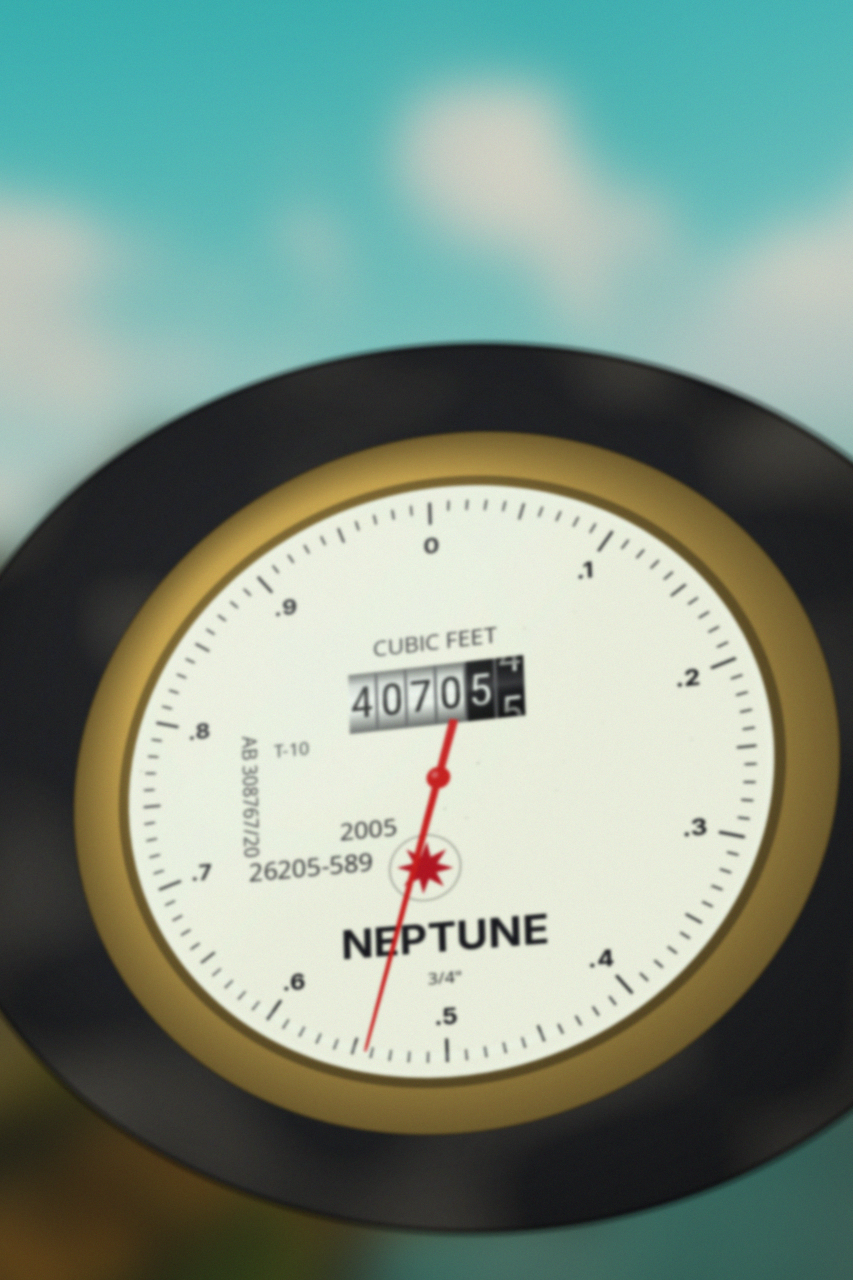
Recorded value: **407054.54** ft³
